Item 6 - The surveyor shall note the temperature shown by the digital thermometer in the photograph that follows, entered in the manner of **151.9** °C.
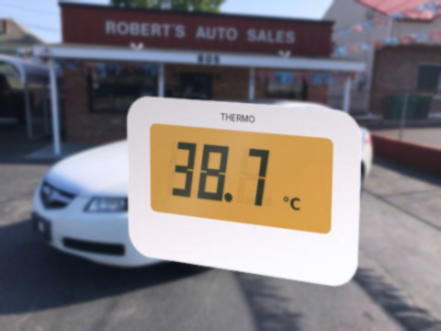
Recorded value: **38.7** °C
